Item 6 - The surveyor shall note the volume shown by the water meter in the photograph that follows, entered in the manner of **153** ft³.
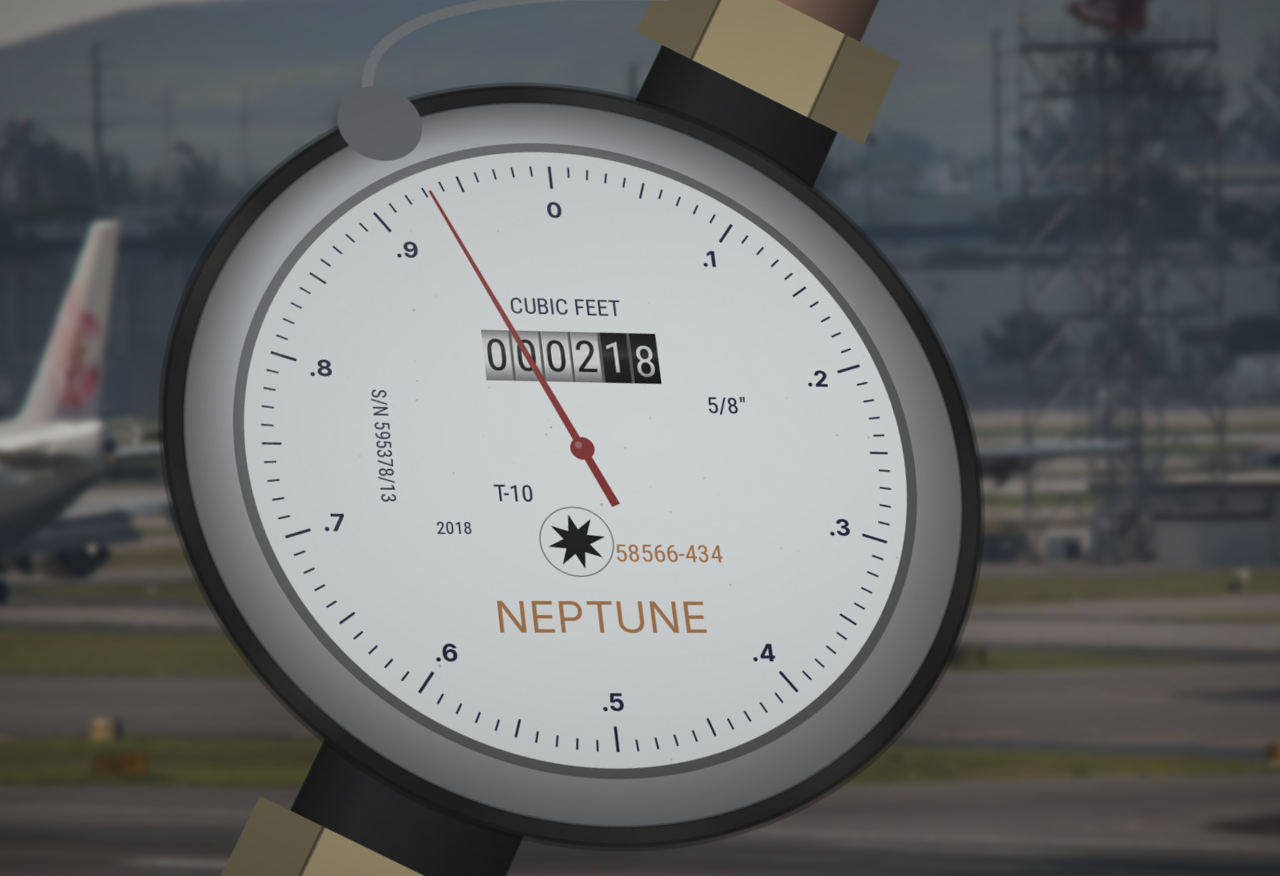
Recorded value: **217.93** ft³
